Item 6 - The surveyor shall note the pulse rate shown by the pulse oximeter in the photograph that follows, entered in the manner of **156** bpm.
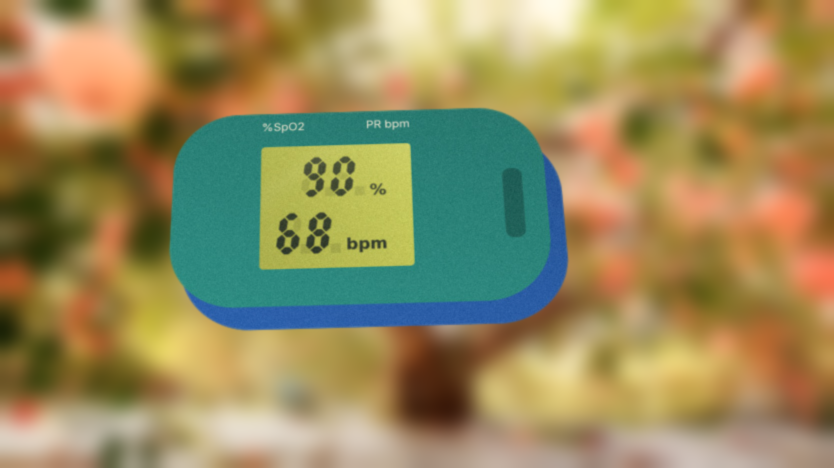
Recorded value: **68** bpm
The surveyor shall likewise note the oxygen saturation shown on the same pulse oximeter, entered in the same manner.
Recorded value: **90** %
